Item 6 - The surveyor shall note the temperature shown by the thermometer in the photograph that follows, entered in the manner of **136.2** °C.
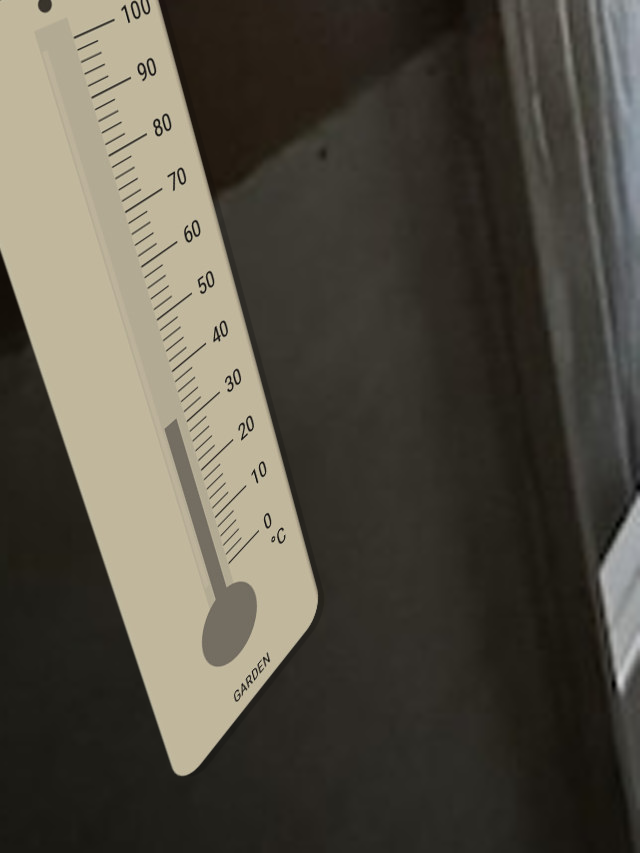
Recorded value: **32** °C
